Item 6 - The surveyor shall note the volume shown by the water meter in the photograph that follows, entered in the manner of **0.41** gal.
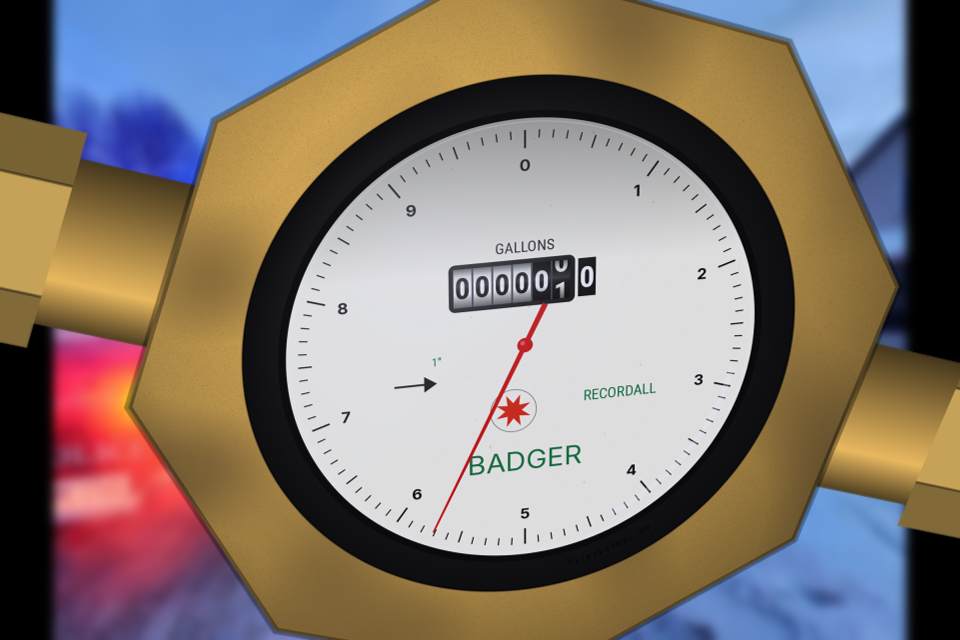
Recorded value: **5.7** gal
